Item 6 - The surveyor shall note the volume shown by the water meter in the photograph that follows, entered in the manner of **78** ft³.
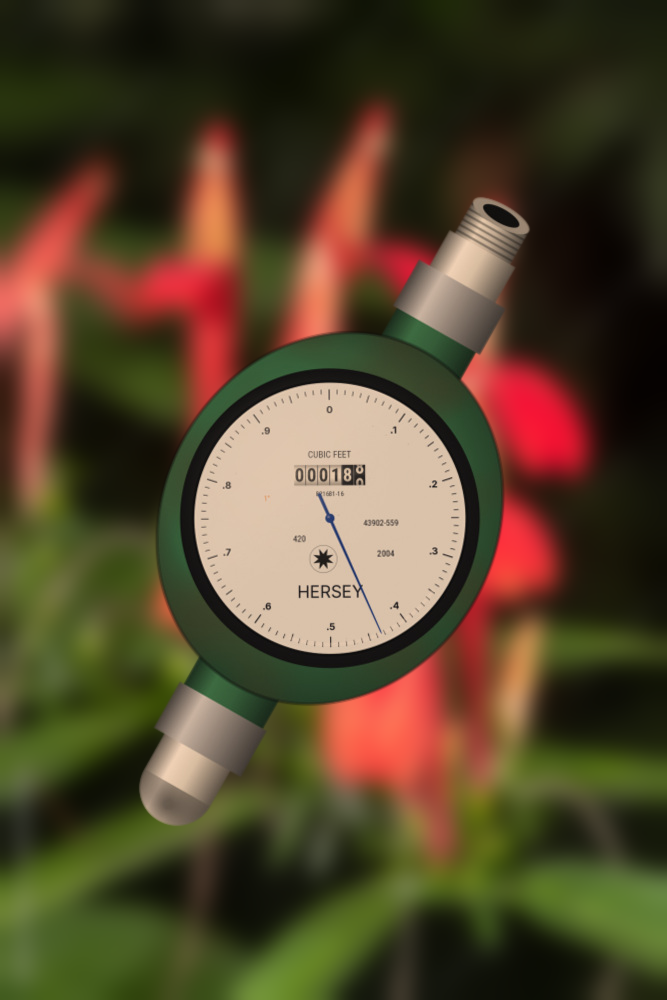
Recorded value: **188.43** ft³
